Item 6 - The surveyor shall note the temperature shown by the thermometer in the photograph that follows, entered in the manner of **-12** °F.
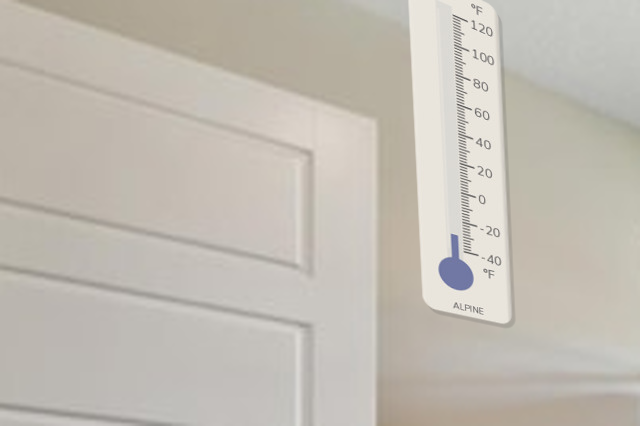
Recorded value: **-30** °F
